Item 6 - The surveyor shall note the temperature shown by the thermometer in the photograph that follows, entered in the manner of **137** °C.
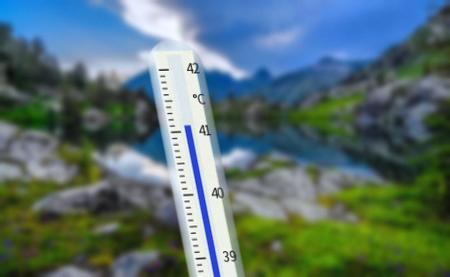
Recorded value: **41.1** °C
